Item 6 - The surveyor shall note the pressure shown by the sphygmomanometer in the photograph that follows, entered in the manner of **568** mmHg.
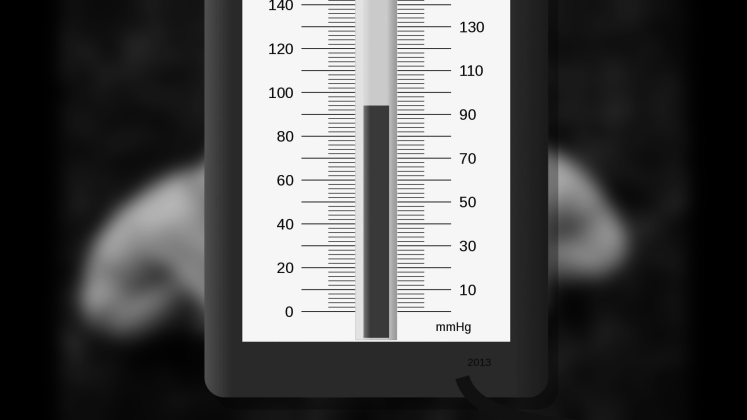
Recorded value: **94** mmHg
